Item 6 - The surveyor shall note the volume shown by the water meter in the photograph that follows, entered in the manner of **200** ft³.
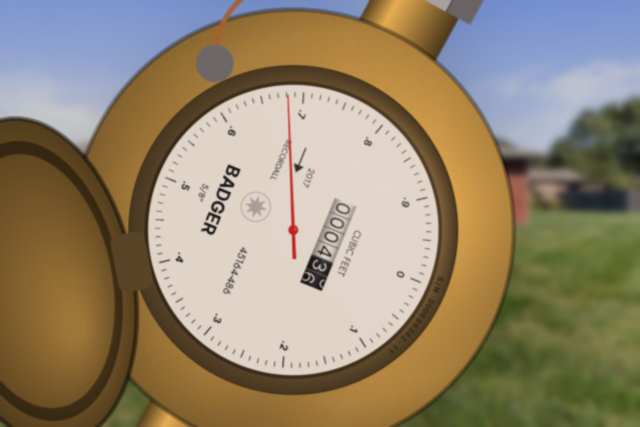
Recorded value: **435.68** ft³
